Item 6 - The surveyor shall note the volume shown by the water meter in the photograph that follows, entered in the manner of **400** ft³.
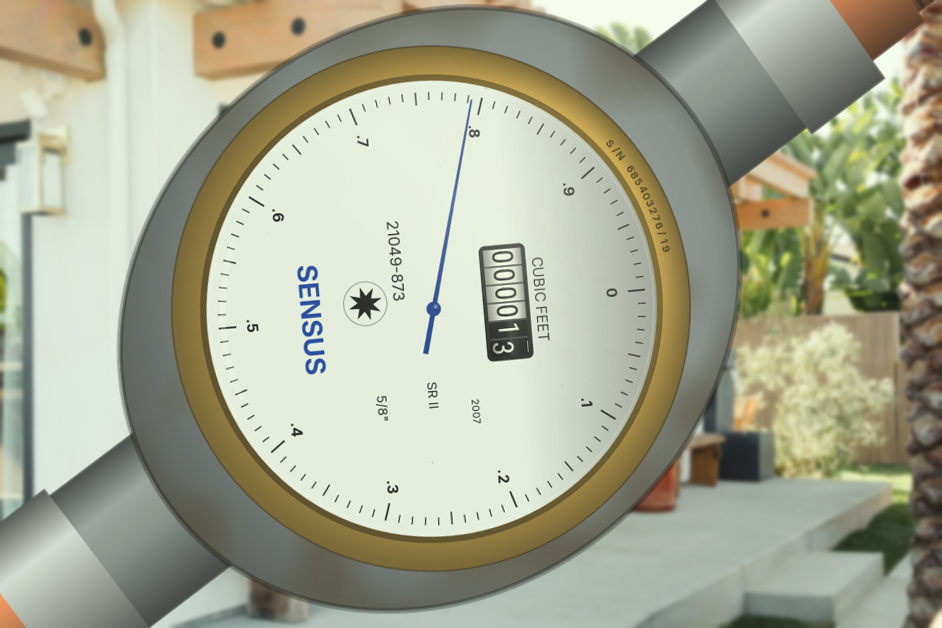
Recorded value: **12.79** ft³
